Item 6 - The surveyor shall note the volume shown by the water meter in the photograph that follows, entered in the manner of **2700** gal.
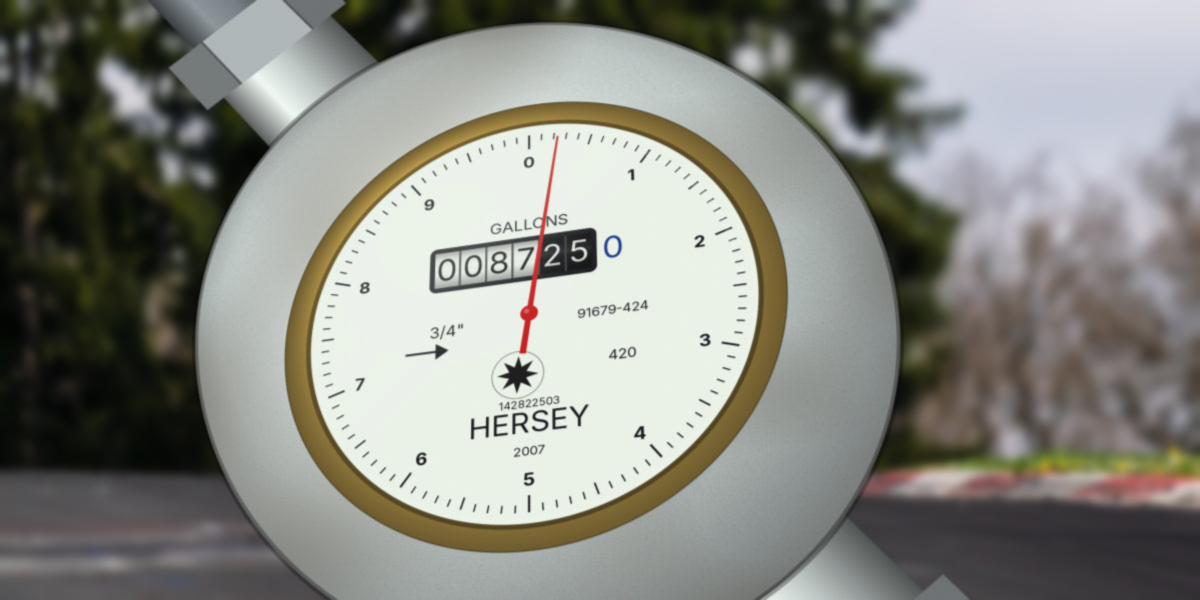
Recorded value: **87250.2** gal
